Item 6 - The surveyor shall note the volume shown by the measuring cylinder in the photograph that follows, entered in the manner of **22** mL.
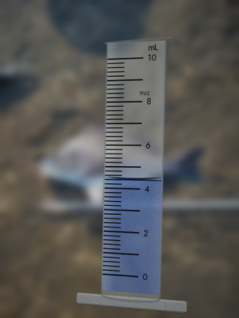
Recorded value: **4.4** mL
